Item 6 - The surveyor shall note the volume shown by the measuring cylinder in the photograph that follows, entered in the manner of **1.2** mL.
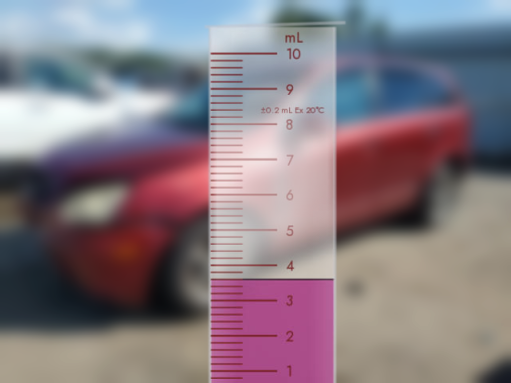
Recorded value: **3.6** mL
